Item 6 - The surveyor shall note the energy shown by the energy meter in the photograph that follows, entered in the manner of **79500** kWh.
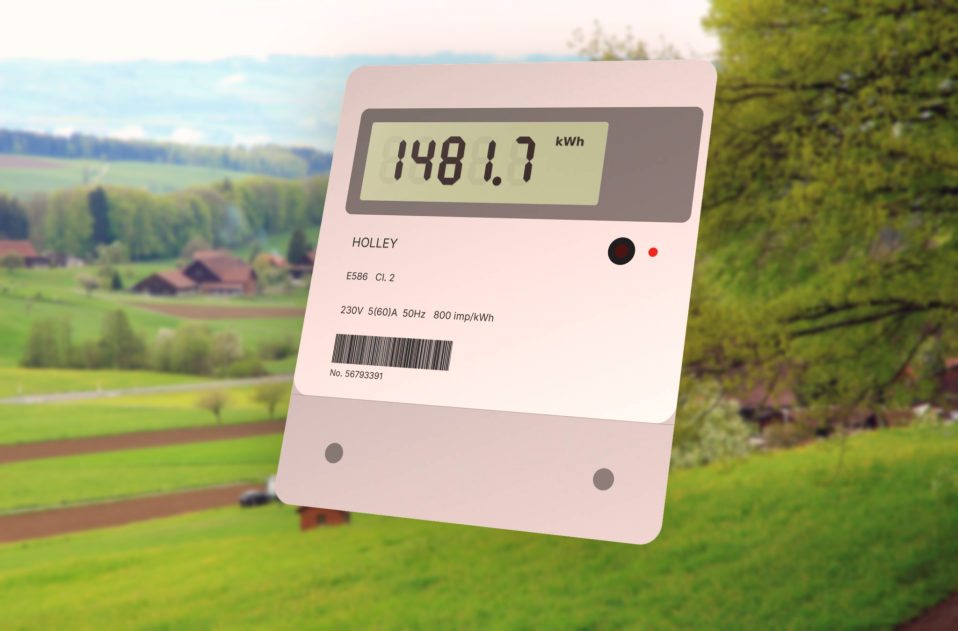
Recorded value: **1481.7** kWh
